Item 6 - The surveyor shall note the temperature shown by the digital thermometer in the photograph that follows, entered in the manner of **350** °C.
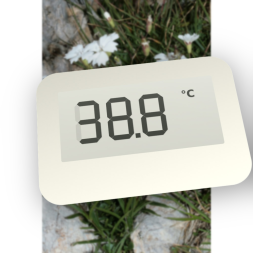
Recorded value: **38.8** °C
